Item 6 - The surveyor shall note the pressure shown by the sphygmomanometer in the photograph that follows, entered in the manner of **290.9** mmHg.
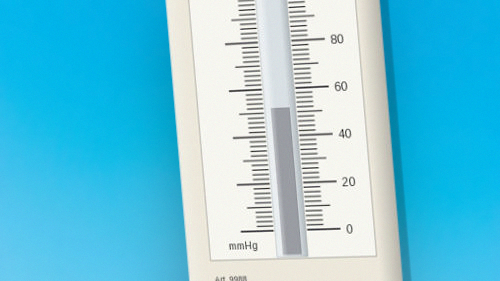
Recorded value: **52** mmHg
